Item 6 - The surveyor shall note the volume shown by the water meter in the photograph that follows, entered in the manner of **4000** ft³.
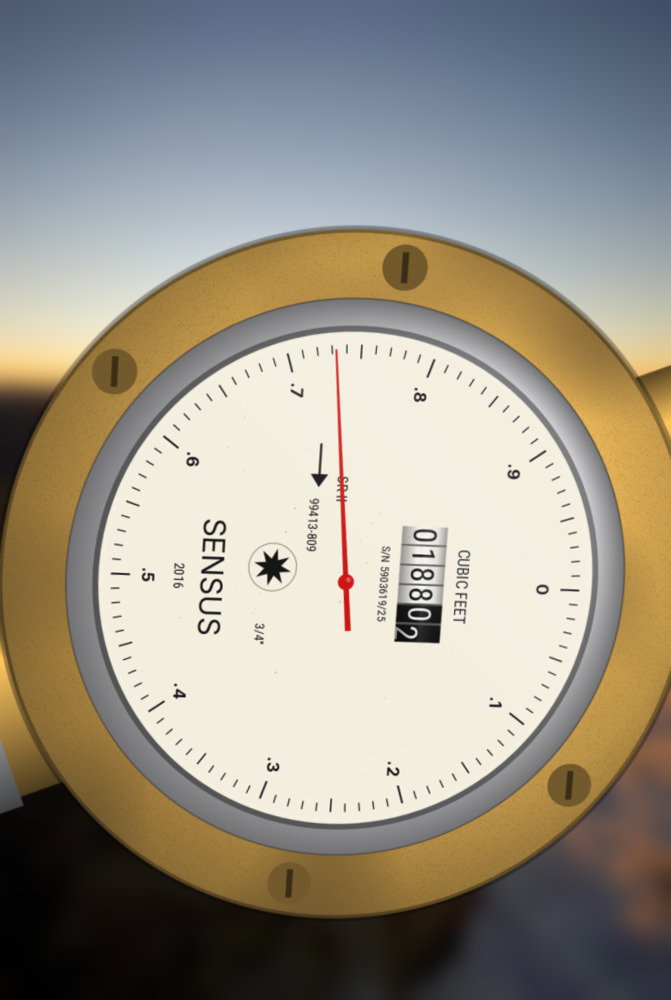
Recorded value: **18801.73** ft³
